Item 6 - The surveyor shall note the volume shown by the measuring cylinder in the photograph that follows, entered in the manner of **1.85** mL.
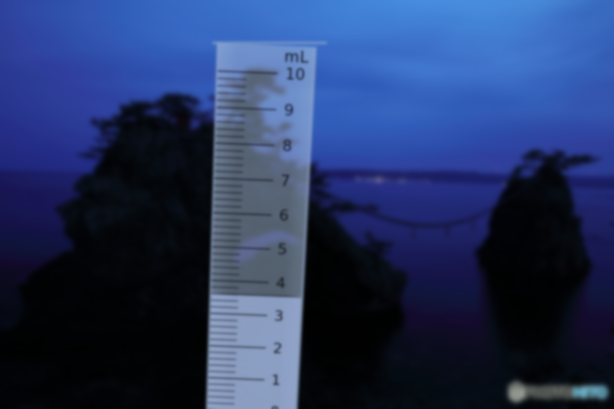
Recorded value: **3.6** mL
